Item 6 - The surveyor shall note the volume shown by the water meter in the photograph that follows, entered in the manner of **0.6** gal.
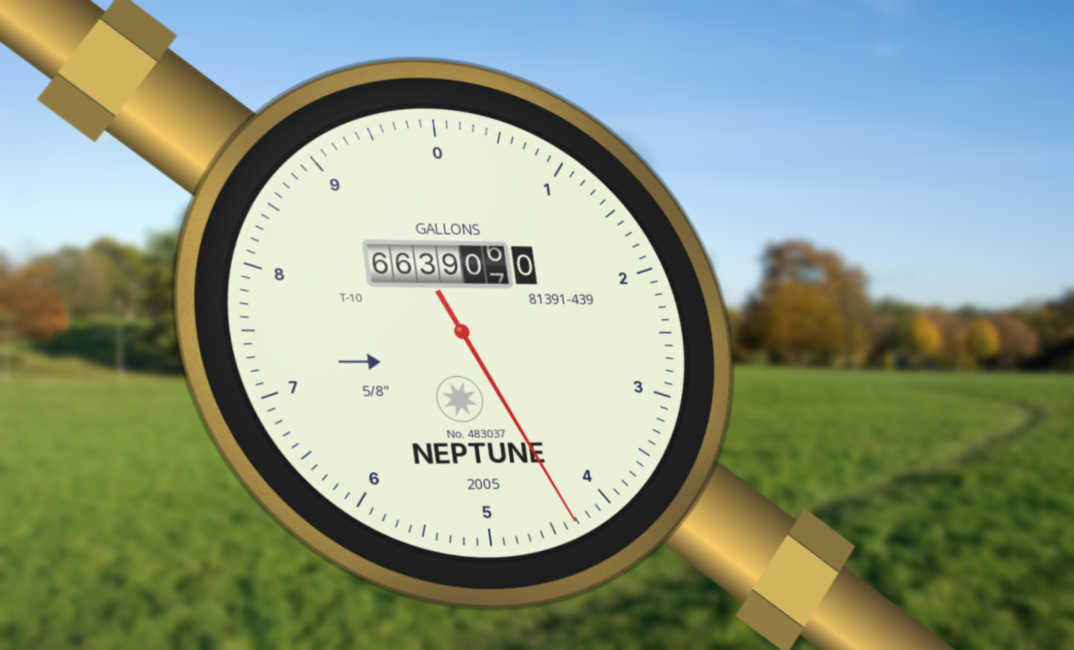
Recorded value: **6639064.3** gal
